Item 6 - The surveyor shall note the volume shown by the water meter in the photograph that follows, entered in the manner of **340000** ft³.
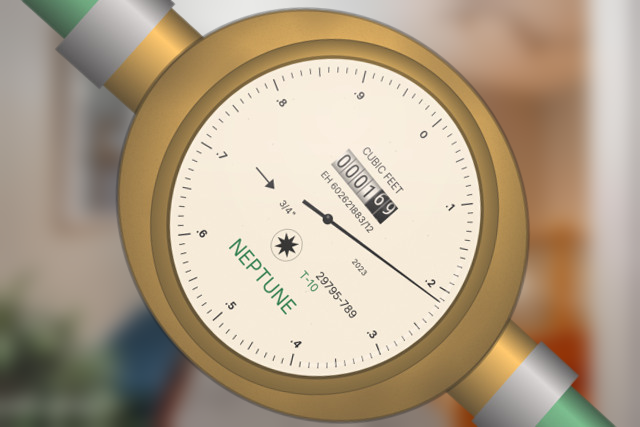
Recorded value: **169.21** ft³
